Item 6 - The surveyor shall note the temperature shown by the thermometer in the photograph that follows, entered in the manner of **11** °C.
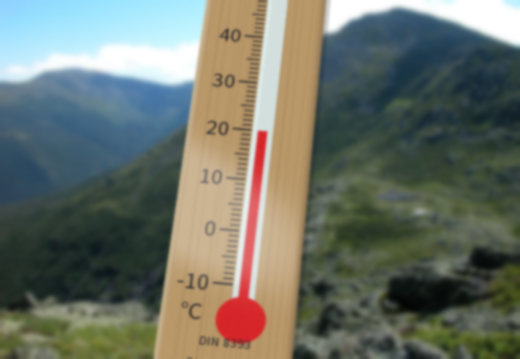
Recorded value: **20** °C
